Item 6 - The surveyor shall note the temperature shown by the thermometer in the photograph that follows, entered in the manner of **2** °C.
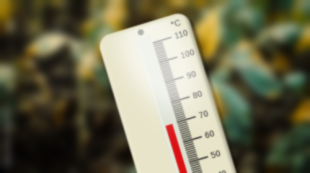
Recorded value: **70** °C
